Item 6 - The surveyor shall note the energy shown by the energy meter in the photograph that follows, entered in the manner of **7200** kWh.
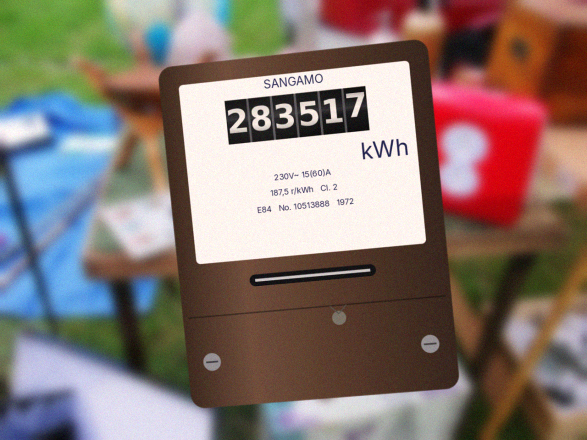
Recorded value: **283517** kWh
